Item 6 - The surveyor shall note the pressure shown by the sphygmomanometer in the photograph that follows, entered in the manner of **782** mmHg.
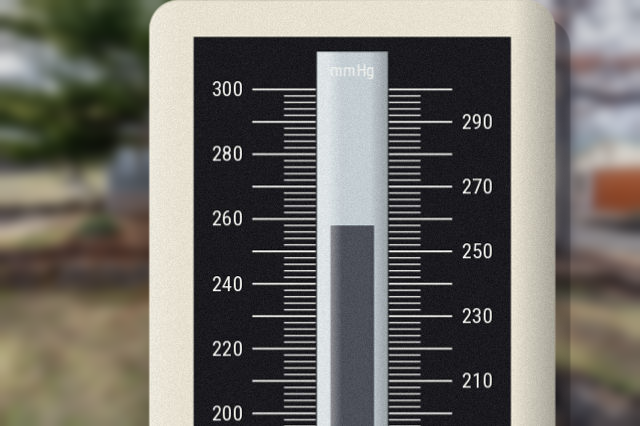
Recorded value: **258** mmHg
